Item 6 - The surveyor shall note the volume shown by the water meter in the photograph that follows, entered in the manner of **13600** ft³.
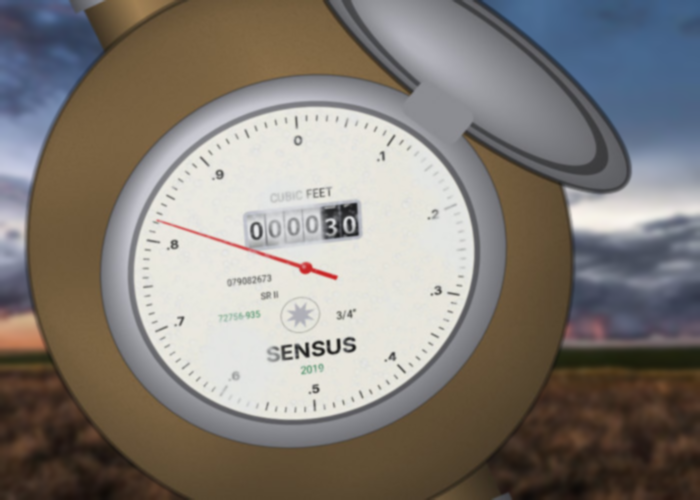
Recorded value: **29.82** ft³
